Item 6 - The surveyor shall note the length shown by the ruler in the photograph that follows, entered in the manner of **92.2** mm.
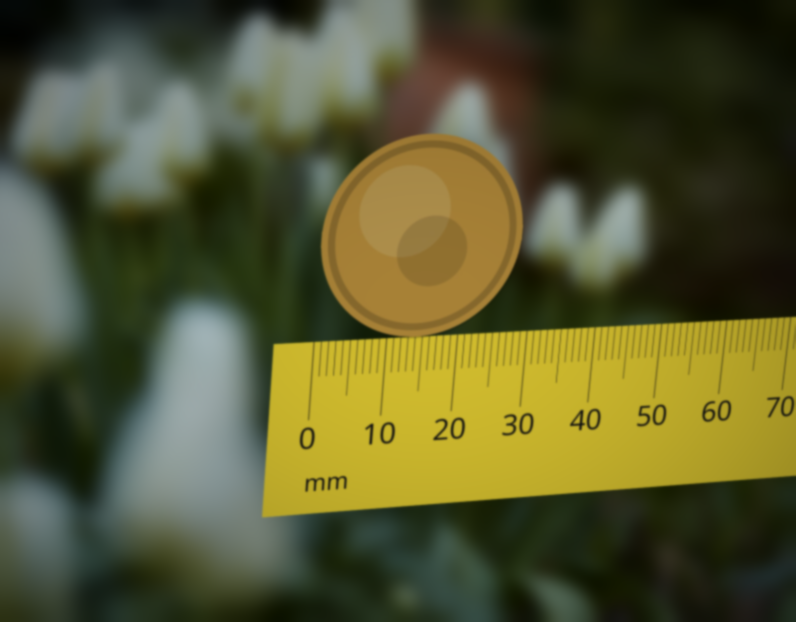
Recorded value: **28** mm
